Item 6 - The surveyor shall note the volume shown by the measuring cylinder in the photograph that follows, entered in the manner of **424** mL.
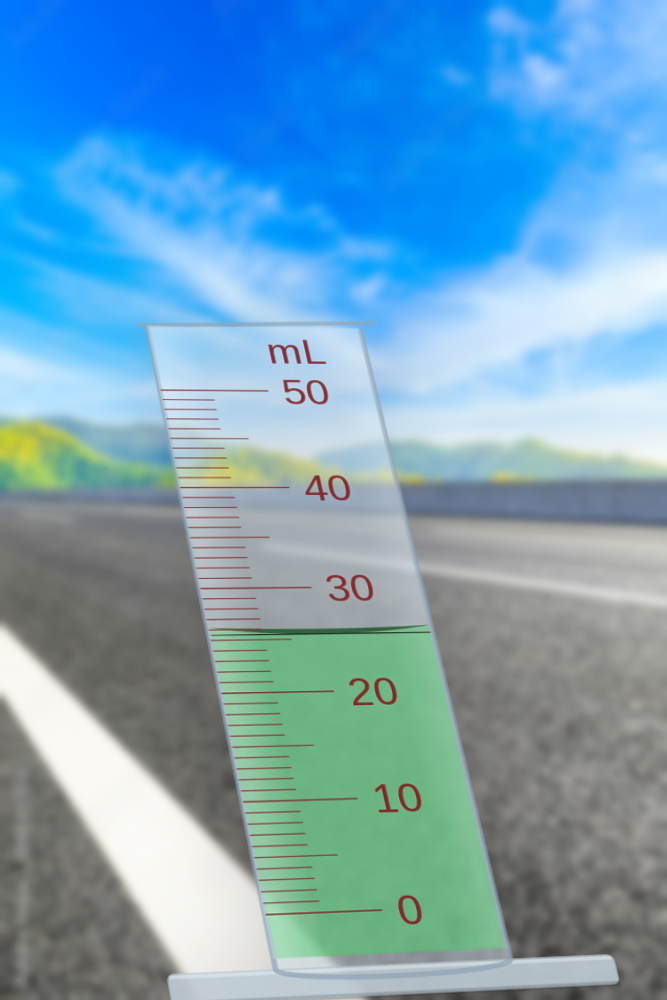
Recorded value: **25.5** mL
